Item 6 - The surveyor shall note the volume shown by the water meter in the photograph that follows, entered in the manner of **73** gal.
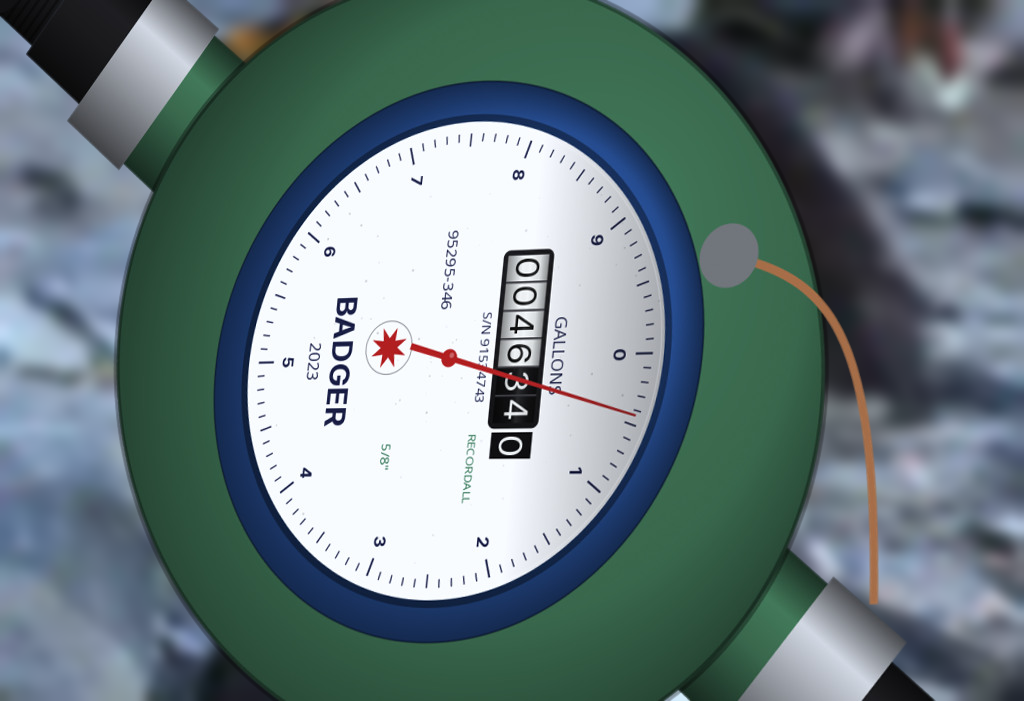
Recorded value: **46340.4** gal
